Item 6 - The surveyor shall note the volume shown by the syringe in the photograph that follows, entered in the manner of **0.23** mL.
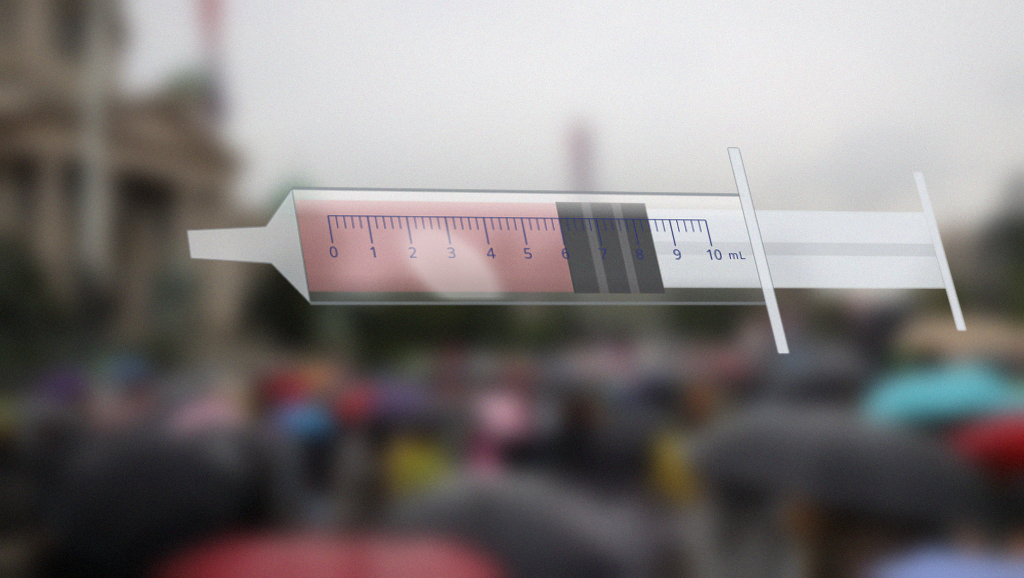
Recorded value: **6** mL
